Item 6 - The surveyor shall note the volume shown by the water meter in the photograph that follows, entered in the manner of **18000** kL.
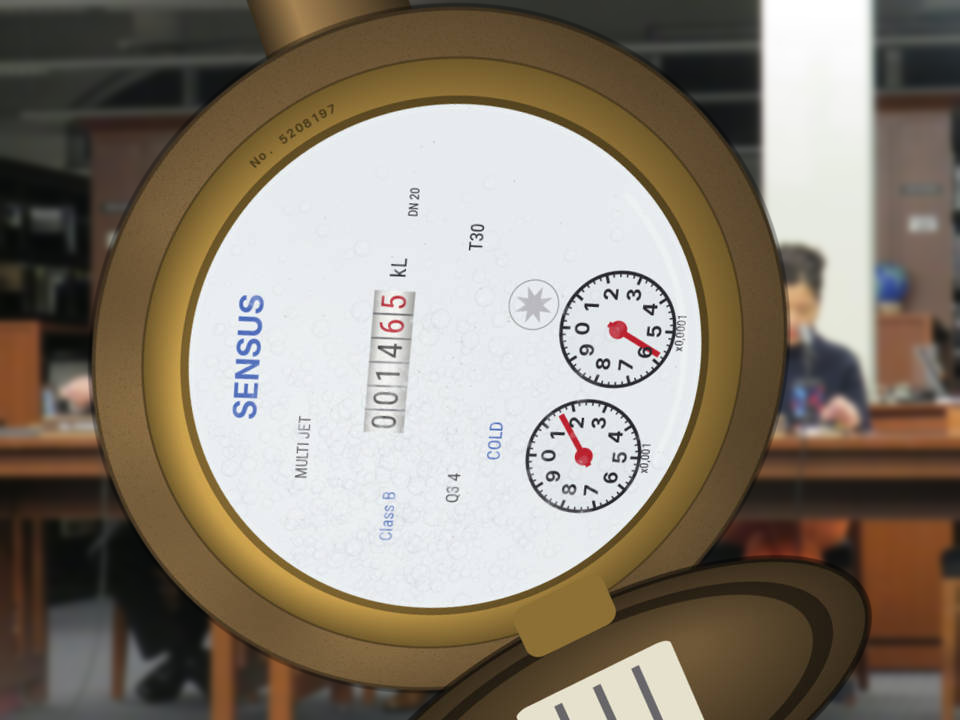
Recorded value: **14.6515** kL
